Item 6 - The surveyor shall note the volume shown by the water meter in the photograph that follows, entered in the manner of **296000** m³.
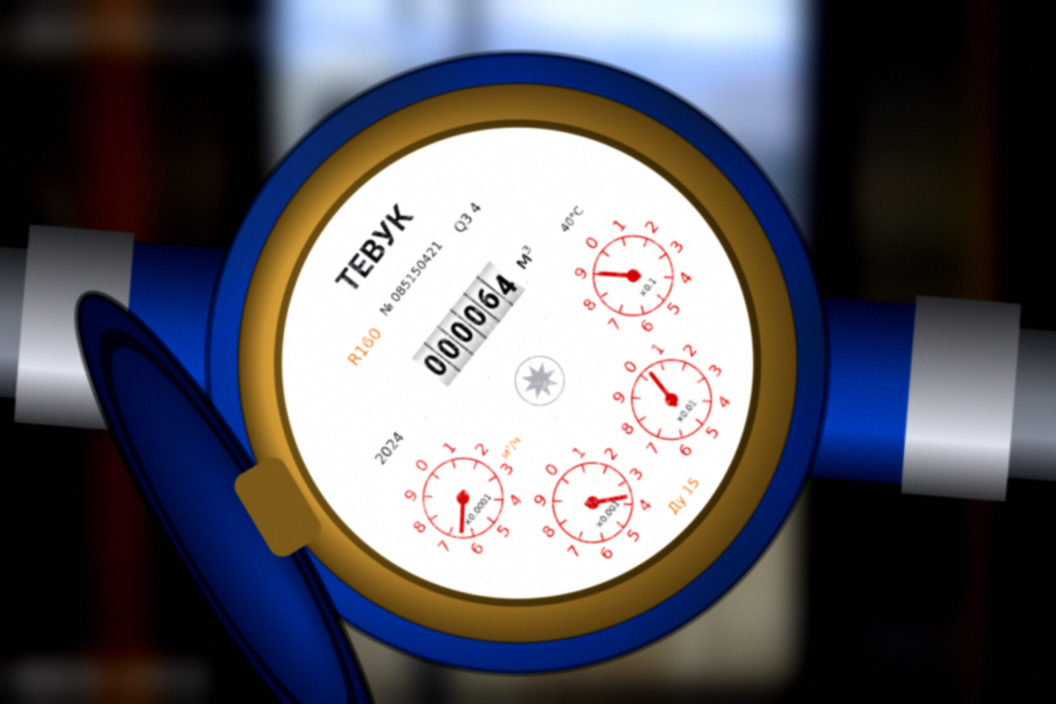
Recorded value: **63.9036** m³
